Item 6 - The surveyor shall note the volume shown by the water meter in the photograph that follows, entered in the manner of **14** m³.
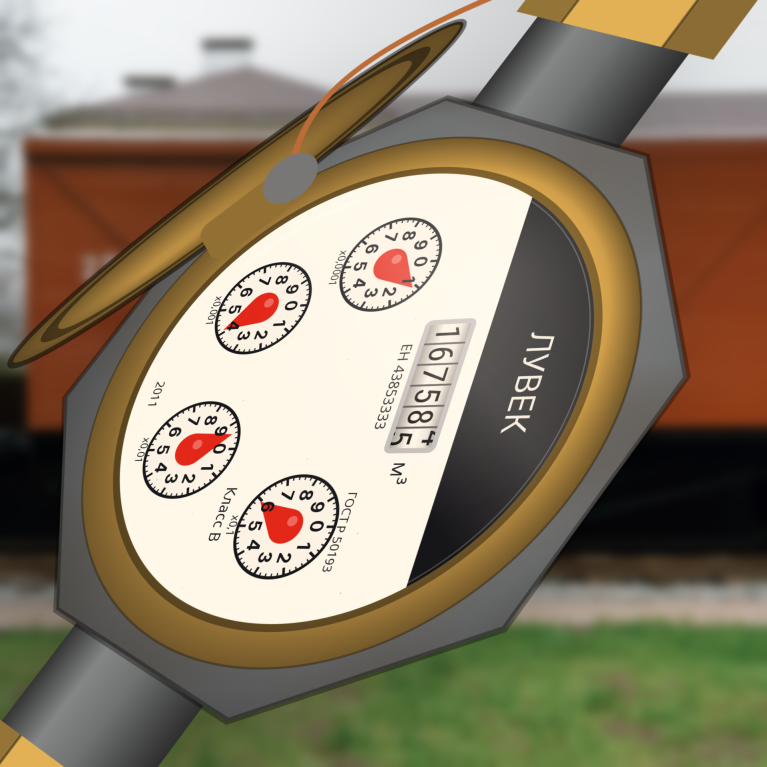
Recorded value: **167584.5941** m³
